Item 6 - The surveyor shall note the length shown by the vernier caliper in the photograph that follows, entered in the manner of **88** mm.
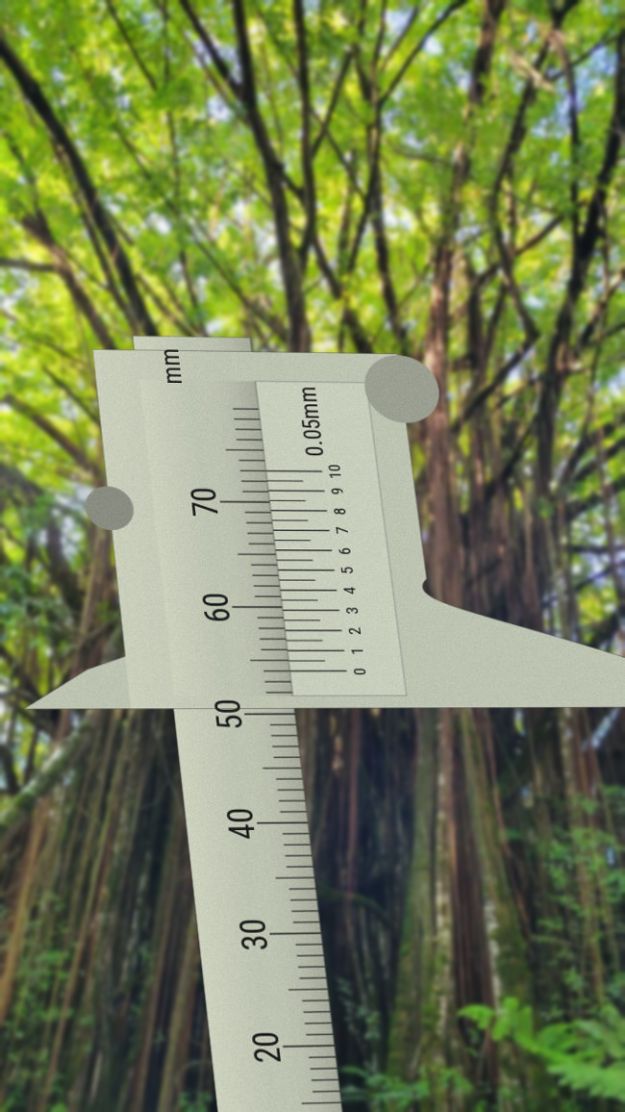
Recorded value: **54.0** mm
